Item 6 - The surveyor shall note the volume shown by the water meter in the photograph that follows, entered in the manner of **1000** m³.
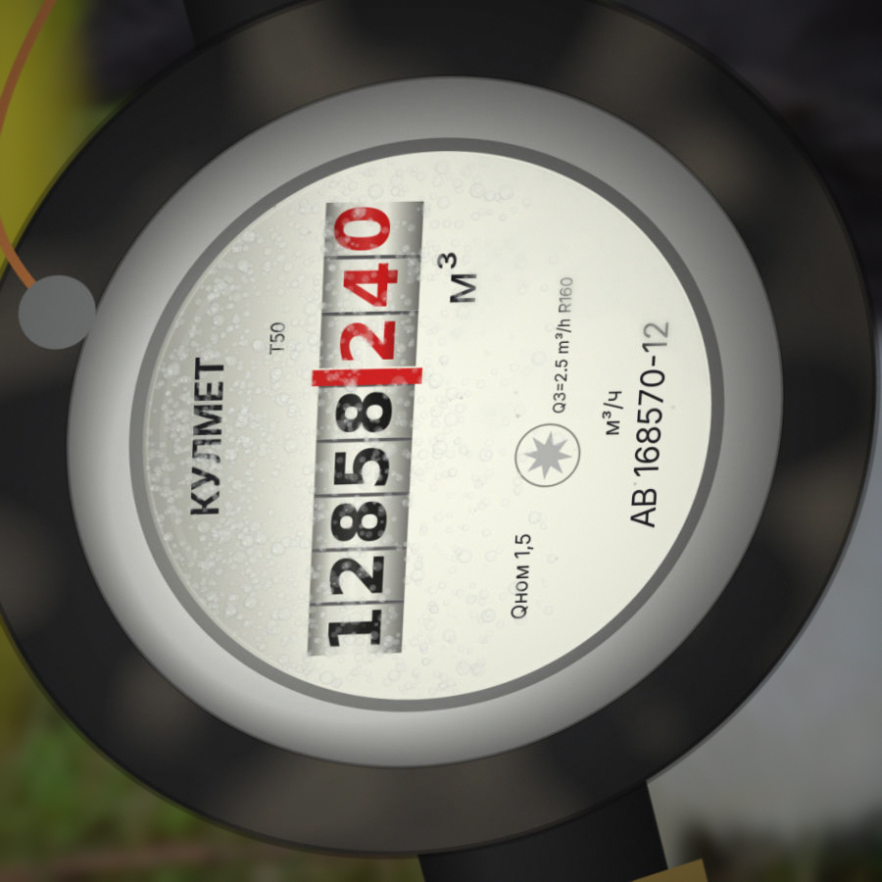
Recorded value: **12858.240** m³
